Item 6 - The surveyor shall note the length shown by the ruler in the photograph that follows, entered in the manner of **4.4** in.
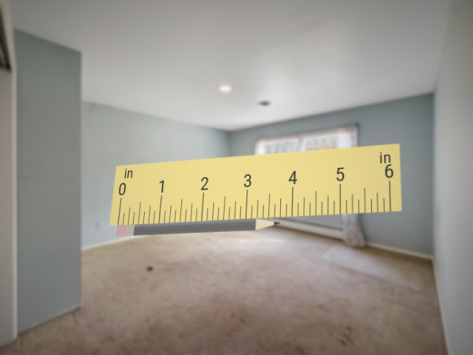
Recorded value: **3.75** in
